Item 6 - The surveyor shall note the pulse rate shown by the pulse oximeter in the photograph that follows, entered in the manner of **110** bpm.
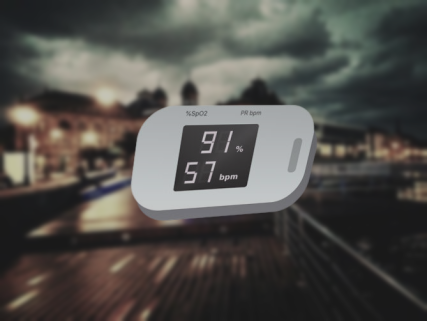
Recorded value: **57** bpm
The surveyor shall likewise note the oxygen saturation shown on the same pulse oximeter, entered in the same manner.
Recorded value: **91** %
